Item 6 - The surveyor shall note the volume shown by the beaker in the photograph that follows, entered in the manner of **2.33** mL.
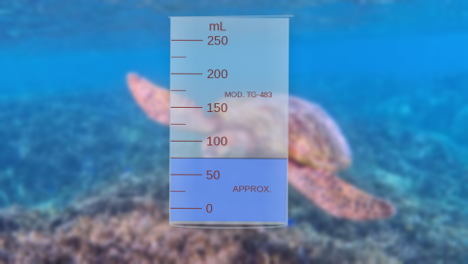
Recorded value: **75** mL
